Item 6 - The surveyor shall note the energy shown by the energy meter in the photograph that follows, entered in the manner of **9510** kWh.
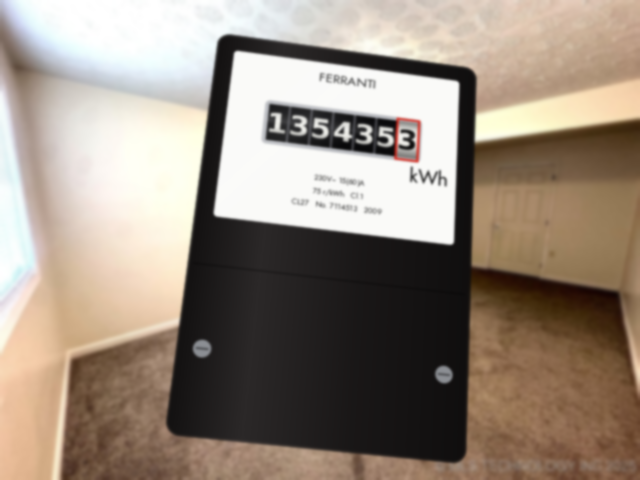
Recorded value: **135435.3** kWh
